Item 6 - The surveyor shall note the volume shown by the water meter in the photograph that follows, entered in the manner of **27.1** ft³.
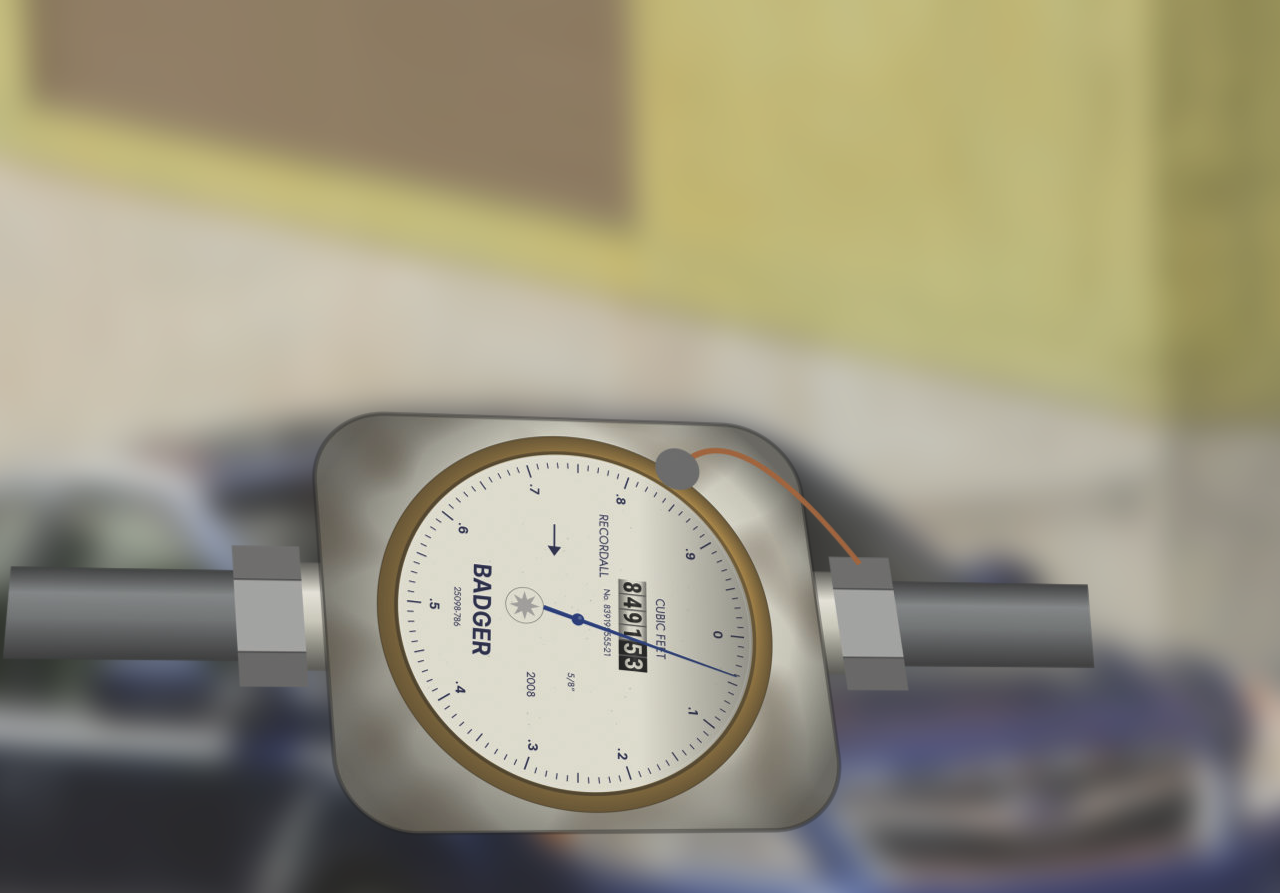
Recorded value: **849153.04** ft³
